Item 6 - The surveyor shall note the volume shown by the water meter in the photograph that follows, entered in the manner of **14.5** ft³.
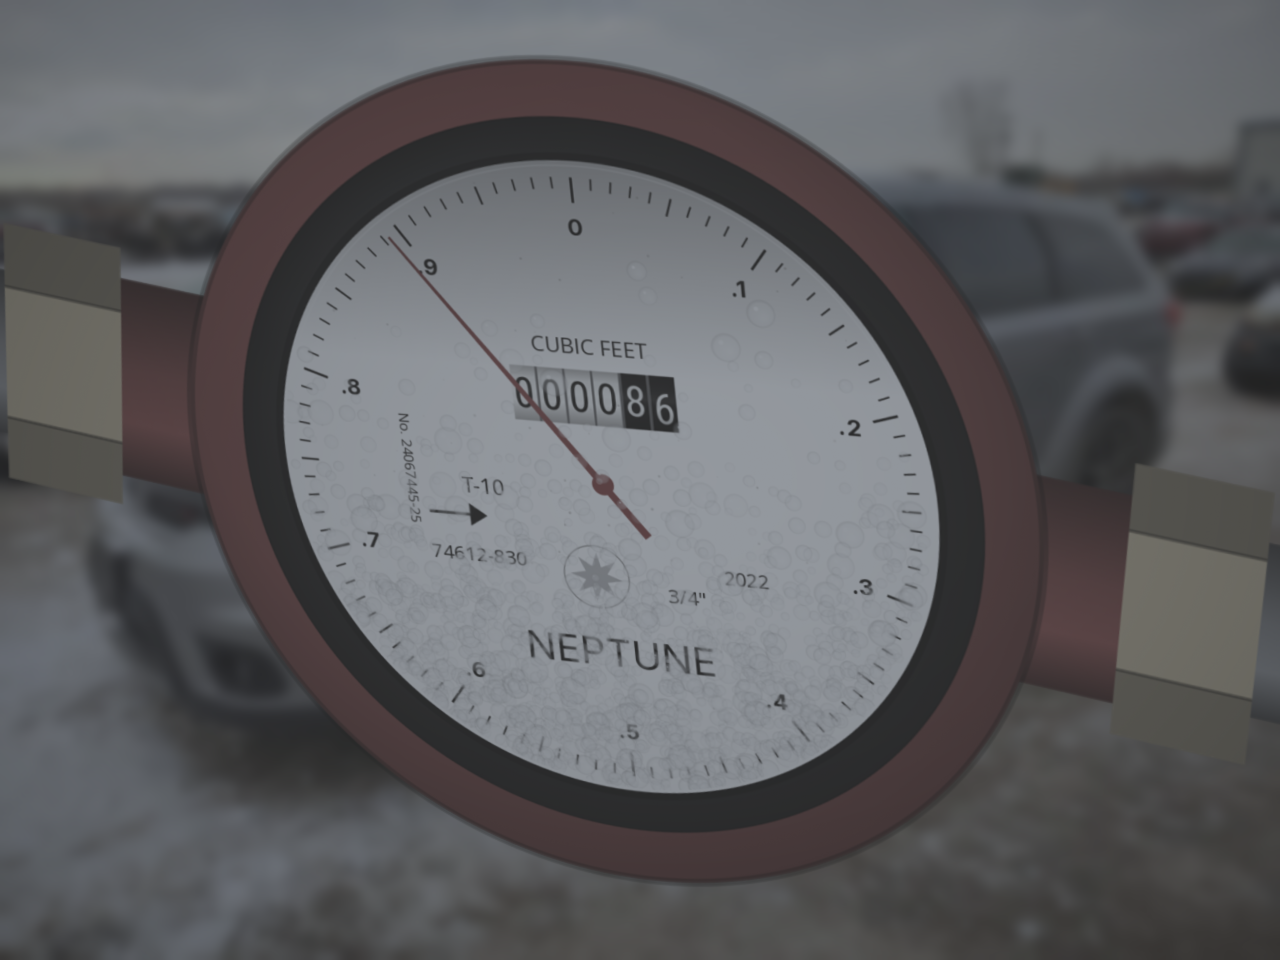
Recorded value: **85.89** ft³
